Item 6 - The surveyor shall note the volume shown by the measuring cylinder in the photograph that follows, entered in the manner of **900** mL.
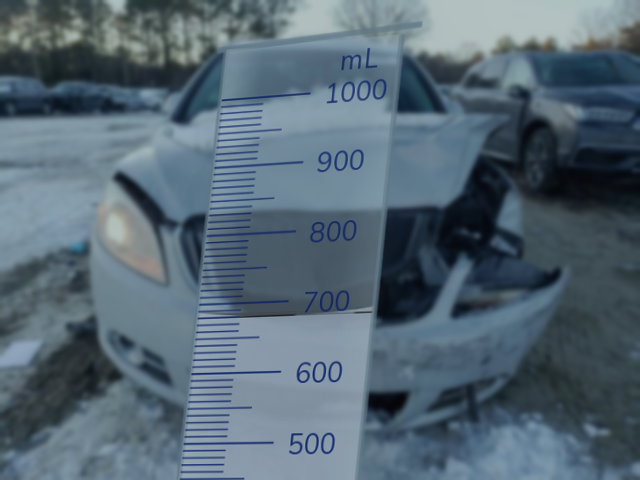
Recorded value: **680** mL
